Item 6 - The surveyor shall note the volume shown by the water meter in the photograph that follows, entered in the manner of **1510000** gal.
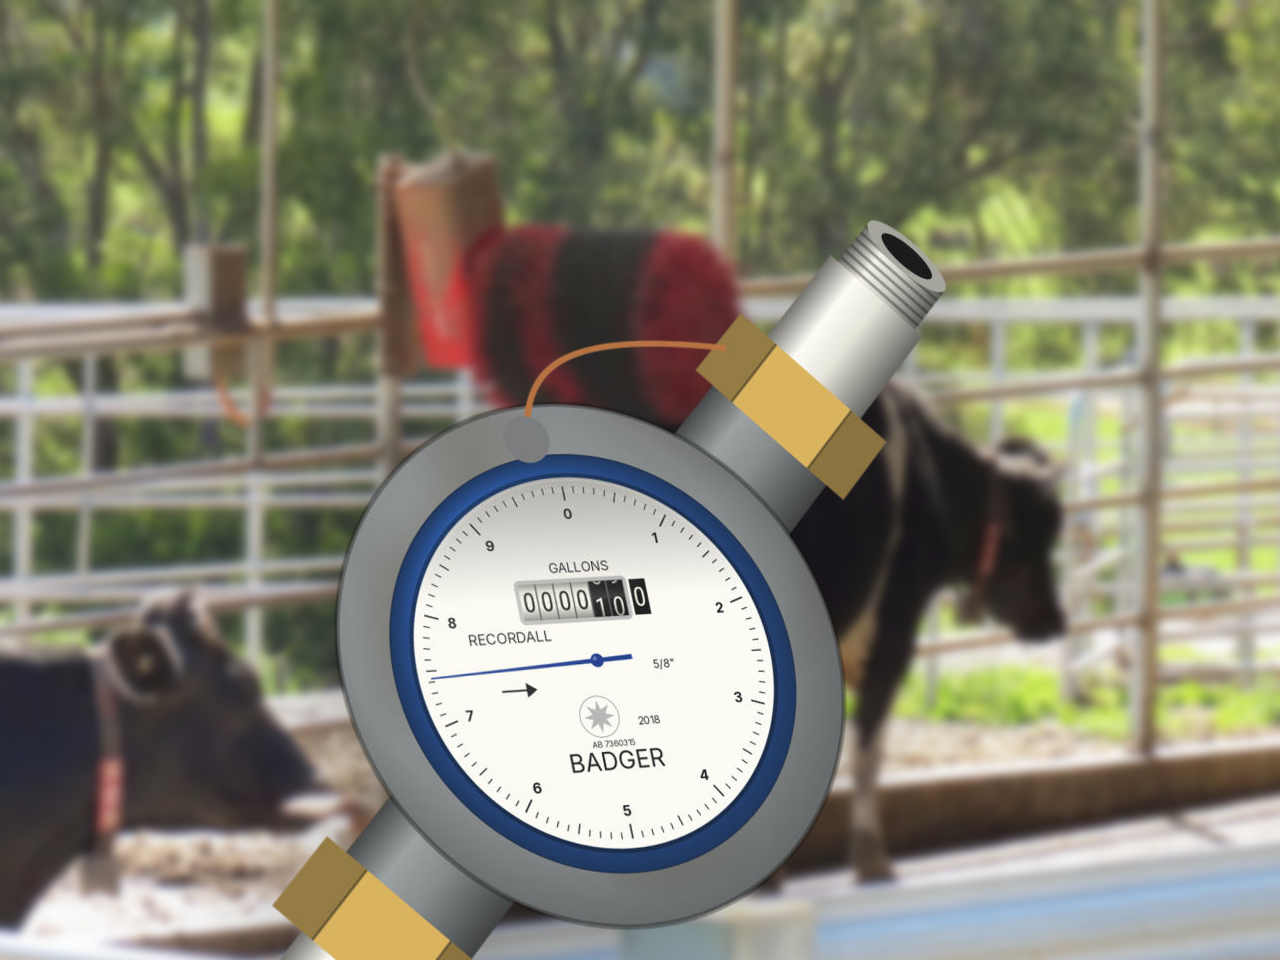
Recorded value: **97.4** gal
